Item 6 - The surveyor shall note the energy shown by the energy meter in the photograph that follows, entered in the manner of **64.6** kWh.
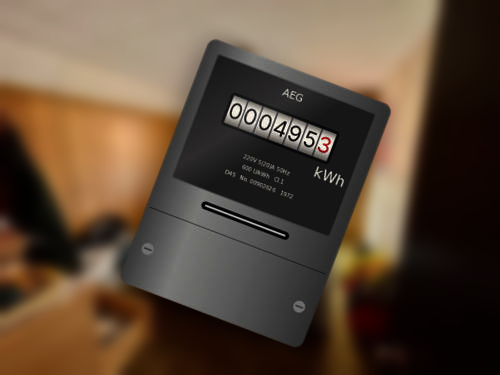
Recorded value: **495.3** kWh
